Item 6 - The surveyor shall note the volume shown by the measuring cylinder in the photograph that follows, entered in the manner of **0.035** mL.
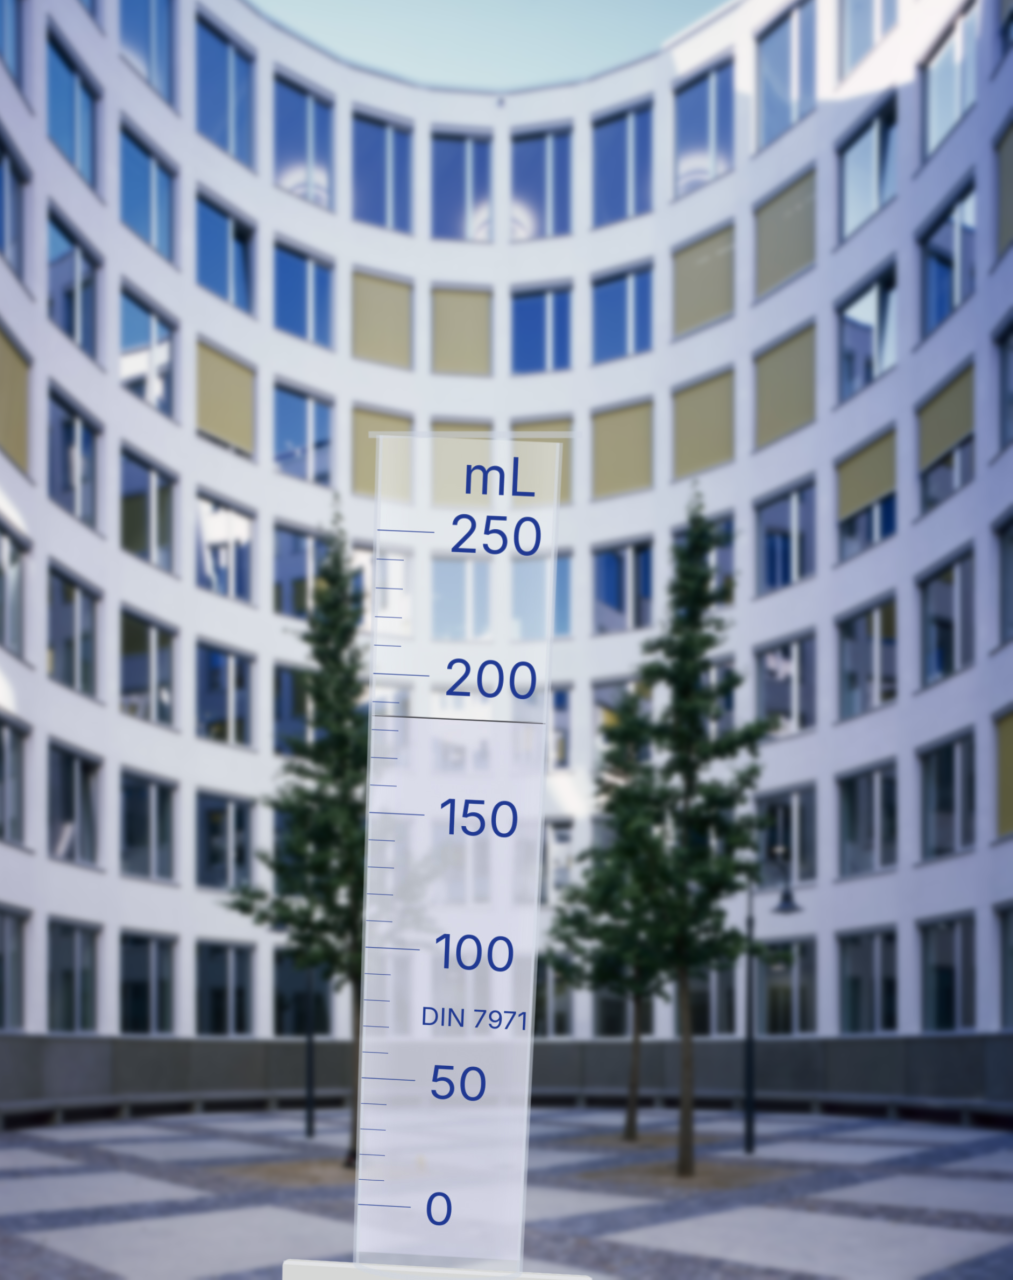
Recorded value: **185** mL
